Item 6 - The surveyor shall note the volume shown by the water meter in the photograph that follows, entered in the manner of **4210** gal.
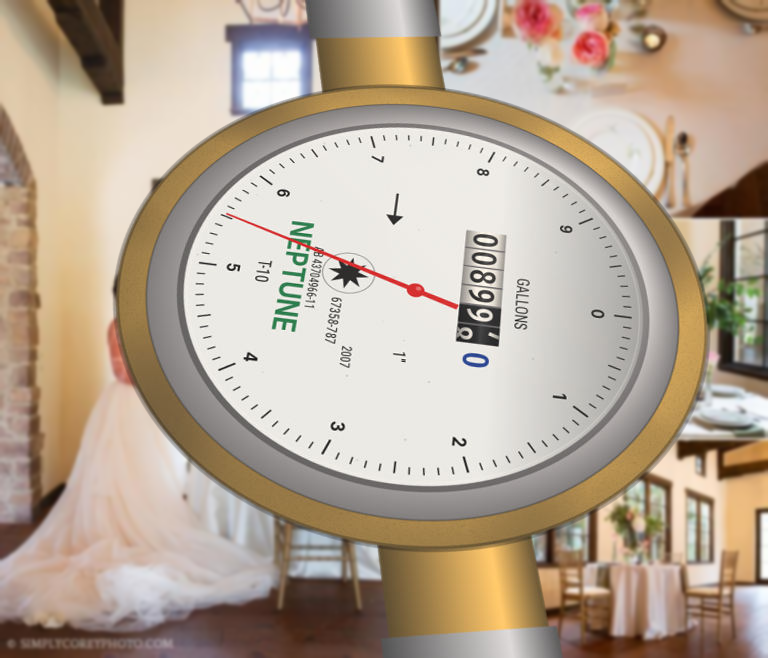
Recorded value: **89975.5** gal
